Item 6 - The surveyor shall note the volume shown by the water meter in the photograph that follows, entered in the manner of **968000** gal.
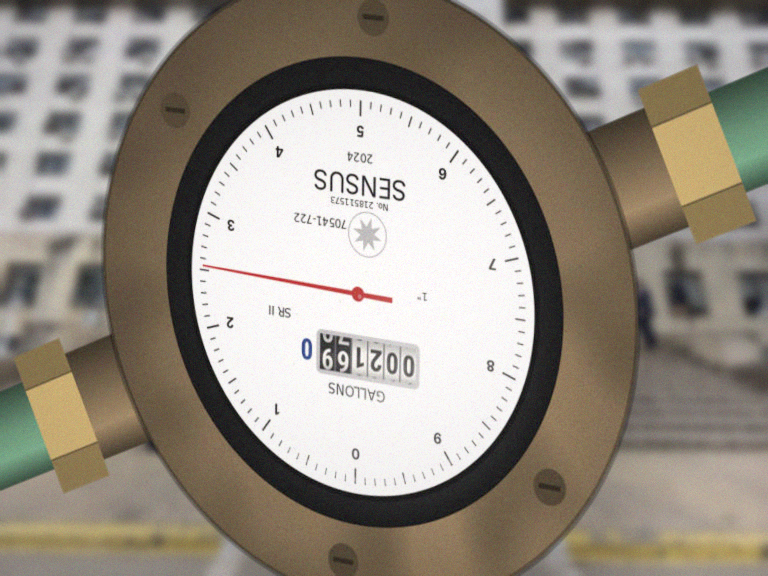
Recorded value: **21692.5** gal
